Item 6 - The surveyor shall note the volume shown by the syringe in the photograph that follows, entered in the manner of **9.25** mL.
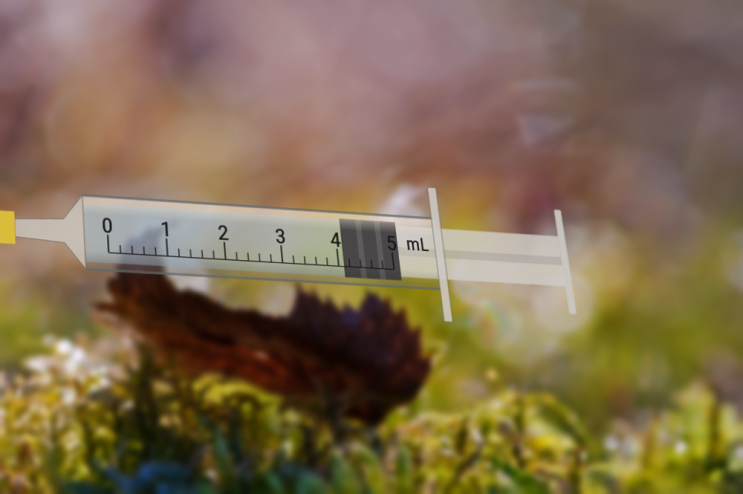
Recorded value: **4.1** mL
